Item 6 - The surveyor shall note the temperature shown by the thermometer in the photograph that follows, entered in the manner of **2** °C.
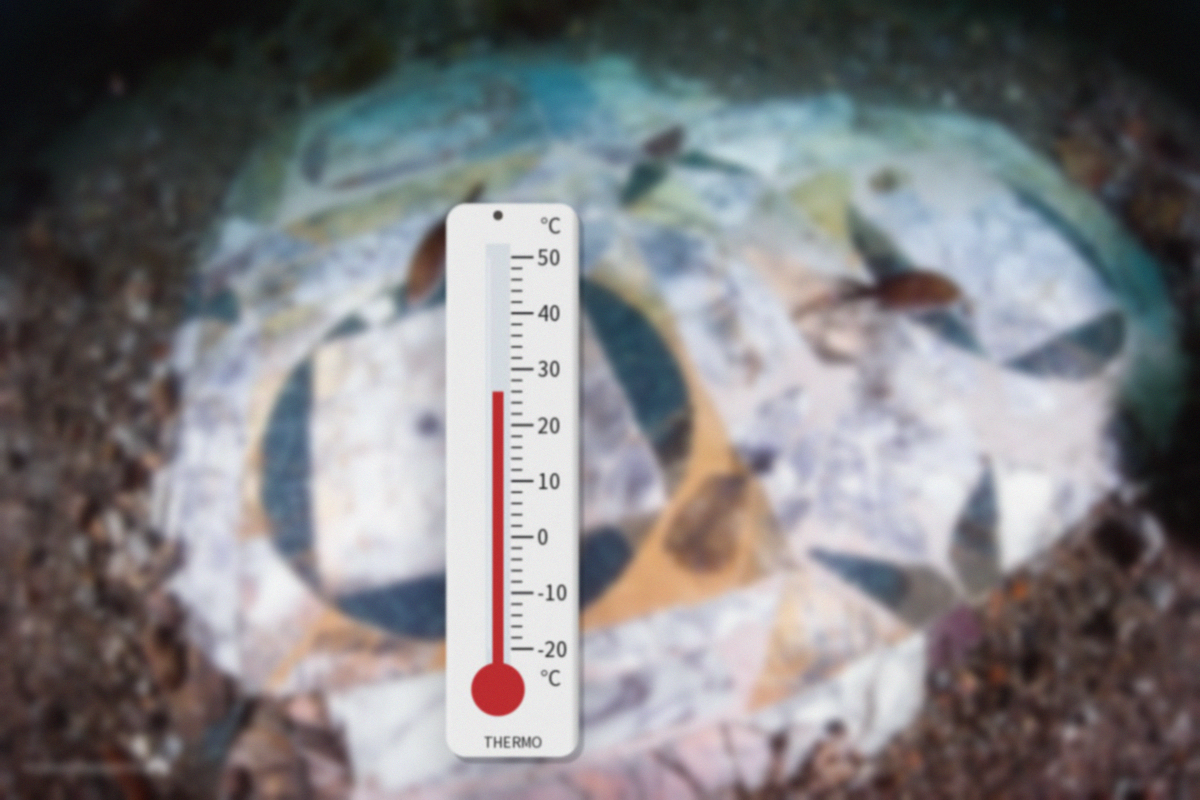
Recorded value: **26** °C
